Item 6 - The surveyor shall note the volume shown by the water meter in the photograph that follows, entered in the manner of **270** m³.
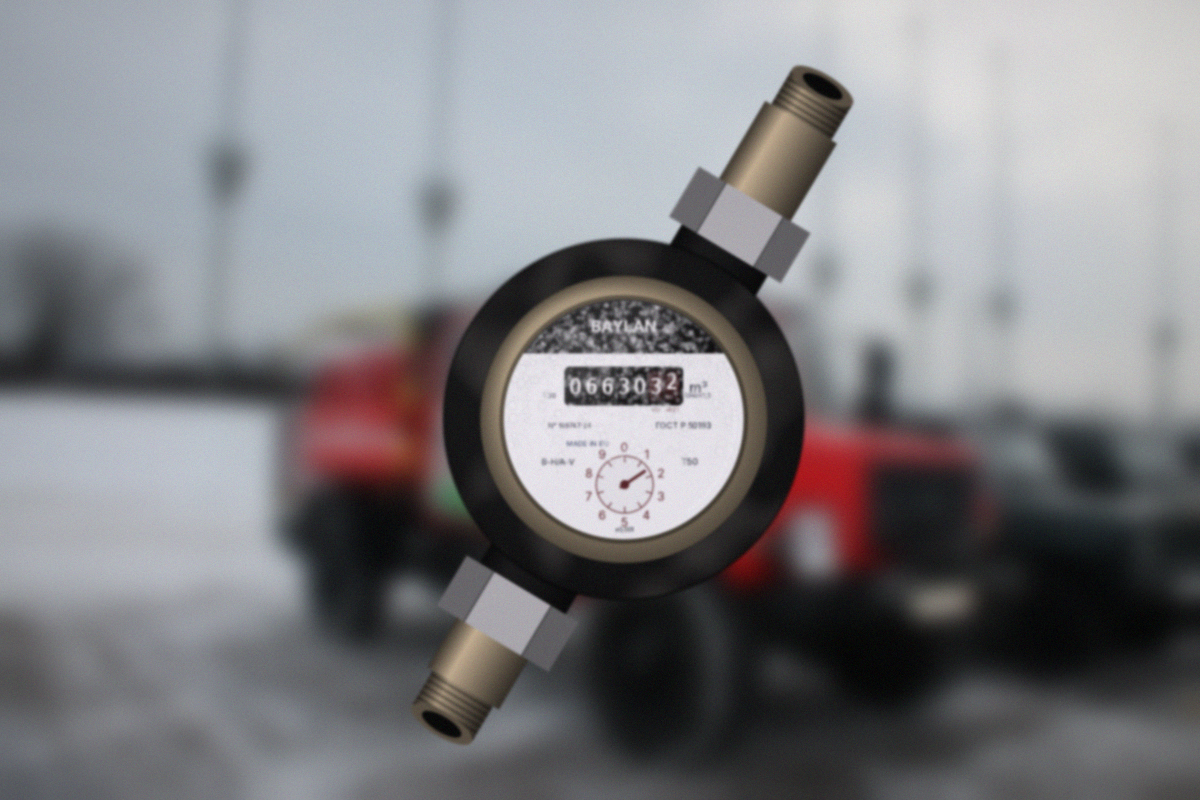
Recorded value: **6630.321** m³
